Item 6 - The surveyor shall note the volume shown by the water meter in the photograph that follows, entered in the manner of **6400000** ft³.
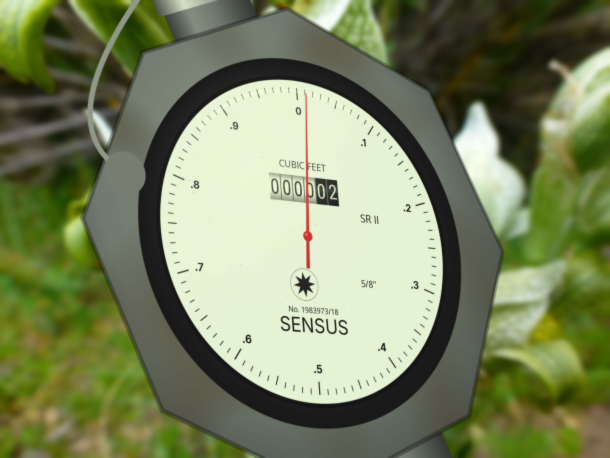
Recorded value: **2.01** ft³
